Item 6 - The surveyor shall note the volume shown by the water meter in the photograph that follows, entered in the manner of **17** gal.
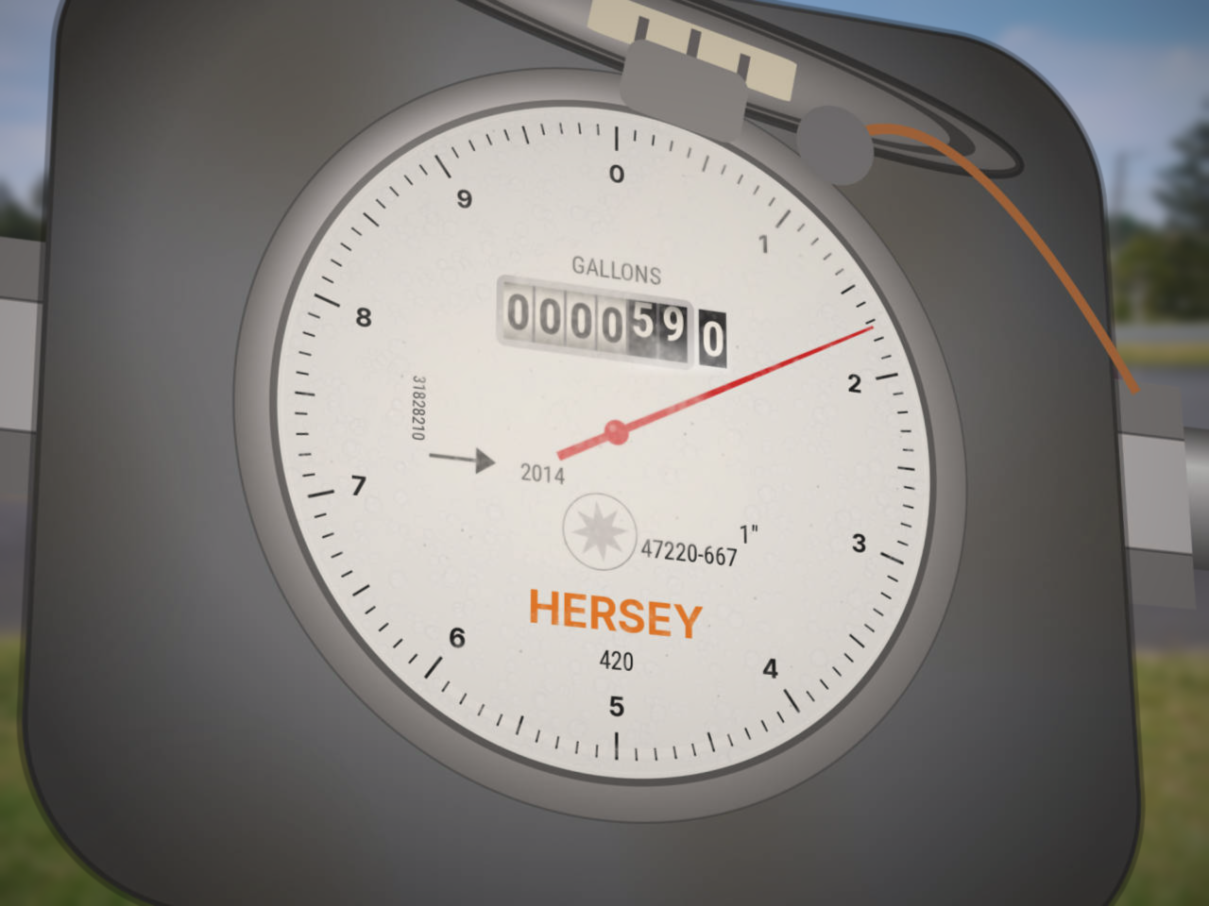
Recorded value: **591.7** gal
